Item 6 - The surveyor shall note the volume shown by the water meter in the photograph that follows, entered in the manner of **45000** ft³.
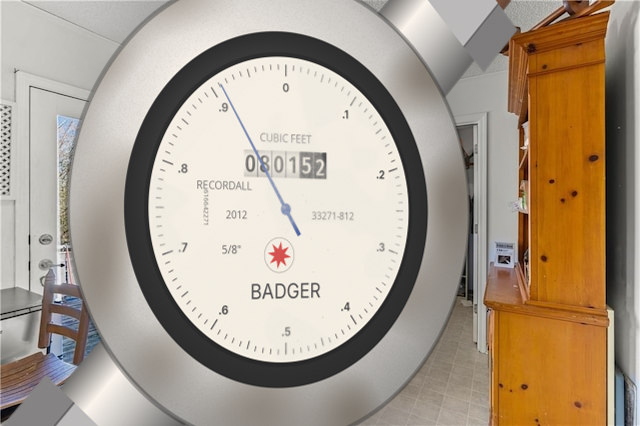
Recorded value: **80151.91** ft³
